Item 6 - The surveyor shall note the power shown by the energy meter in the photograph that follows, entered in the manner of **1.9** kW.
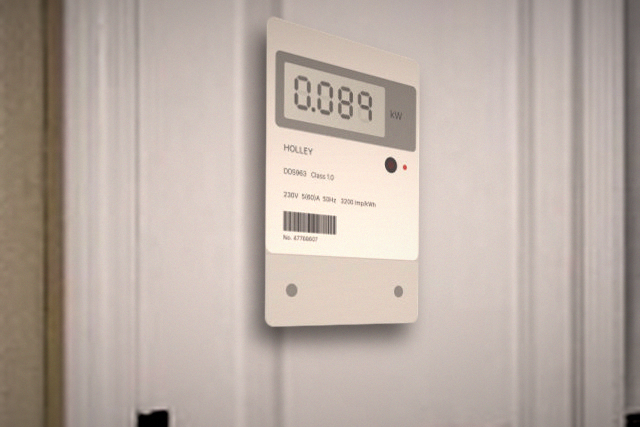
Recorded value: **0.089** kW
